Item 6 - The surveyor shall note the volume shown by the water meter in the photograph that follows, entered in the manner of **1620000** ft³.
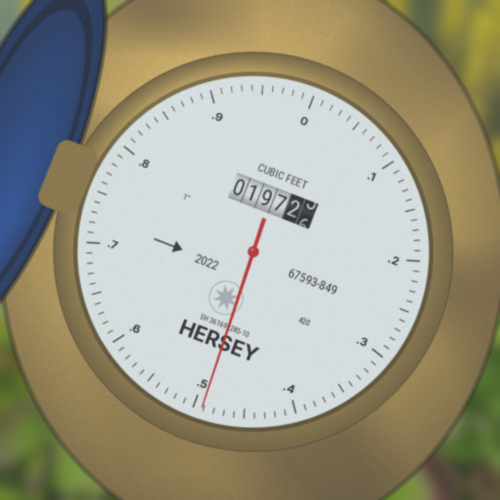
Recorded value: **19725.49** ft³
